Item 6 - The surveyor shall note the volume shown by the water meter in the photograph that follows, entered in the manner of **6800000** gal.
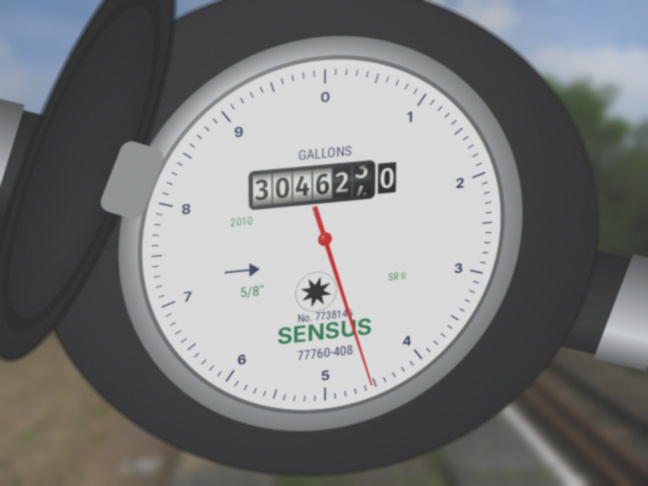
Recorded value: **3046234.5** gal
